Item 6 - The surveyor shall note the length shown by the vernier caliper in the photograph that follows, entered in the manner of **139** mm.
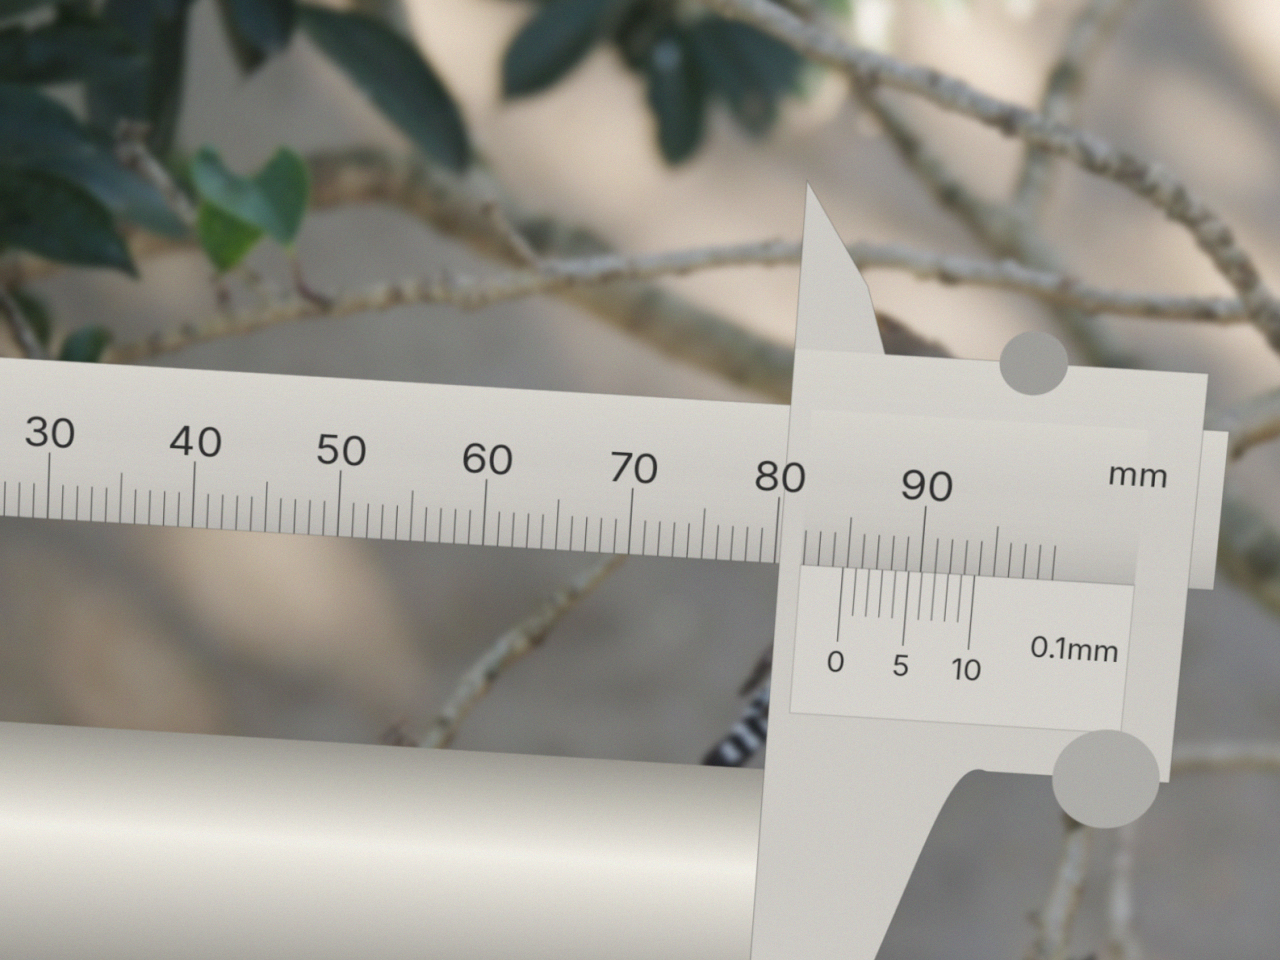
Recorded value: **84.7** mm
